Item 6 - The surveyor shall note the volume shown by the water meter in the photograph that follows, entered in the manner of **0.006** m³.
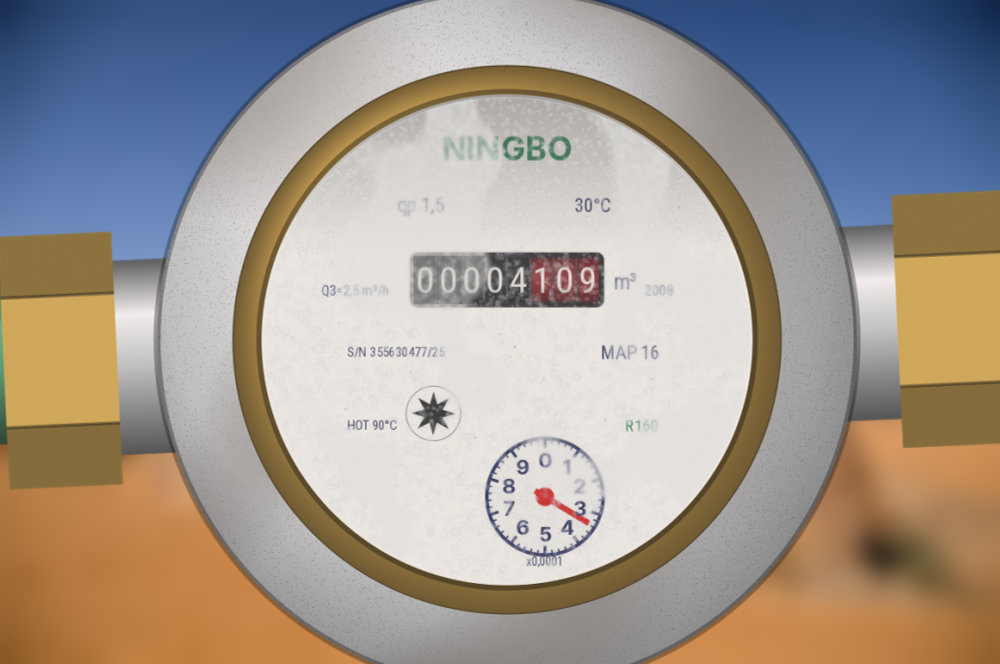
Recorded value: **4.1093** m³
